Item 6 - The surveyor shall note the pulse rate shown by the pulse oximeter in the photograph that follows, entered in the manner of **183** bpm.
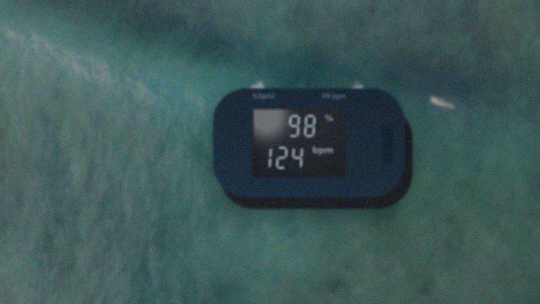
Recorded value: **124** bpm
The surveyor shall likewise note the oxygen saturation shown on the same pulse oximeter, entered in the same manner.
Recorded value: **98** %
